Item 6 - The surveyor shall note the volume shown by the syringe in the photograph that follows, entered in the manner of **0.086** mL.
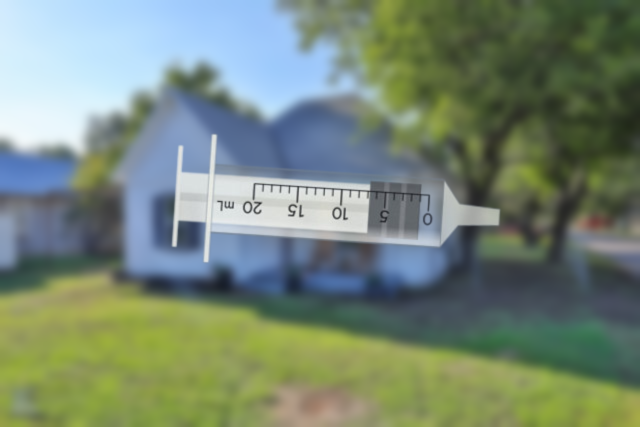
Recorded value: **1** mL
